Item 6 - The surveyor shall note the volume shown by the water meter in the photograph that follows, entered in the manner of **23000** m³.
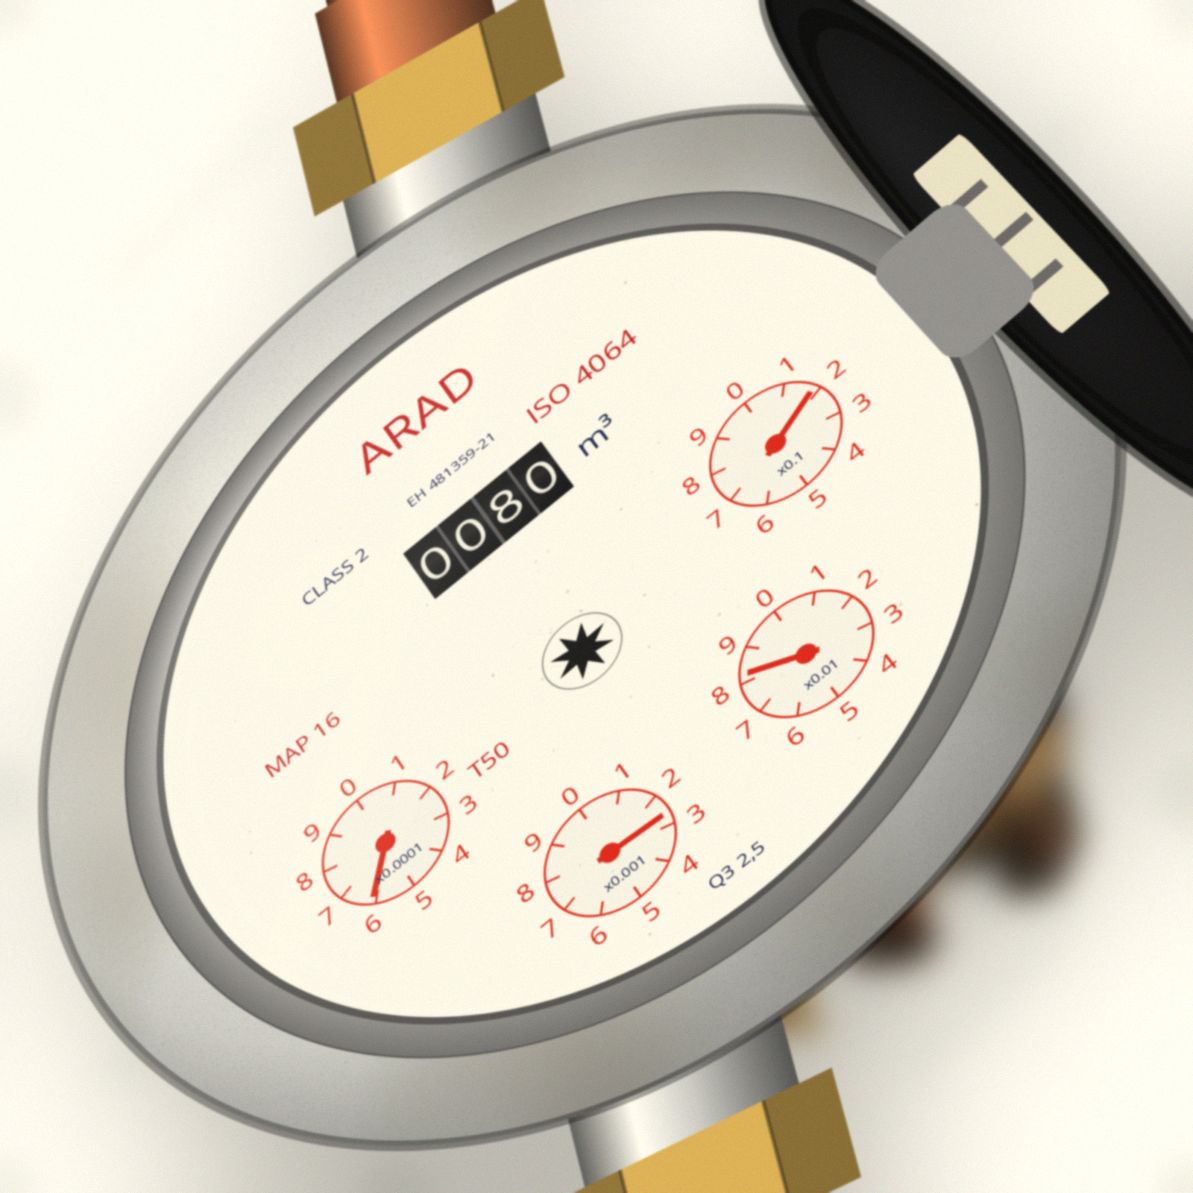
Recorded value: **80.1826** m³
